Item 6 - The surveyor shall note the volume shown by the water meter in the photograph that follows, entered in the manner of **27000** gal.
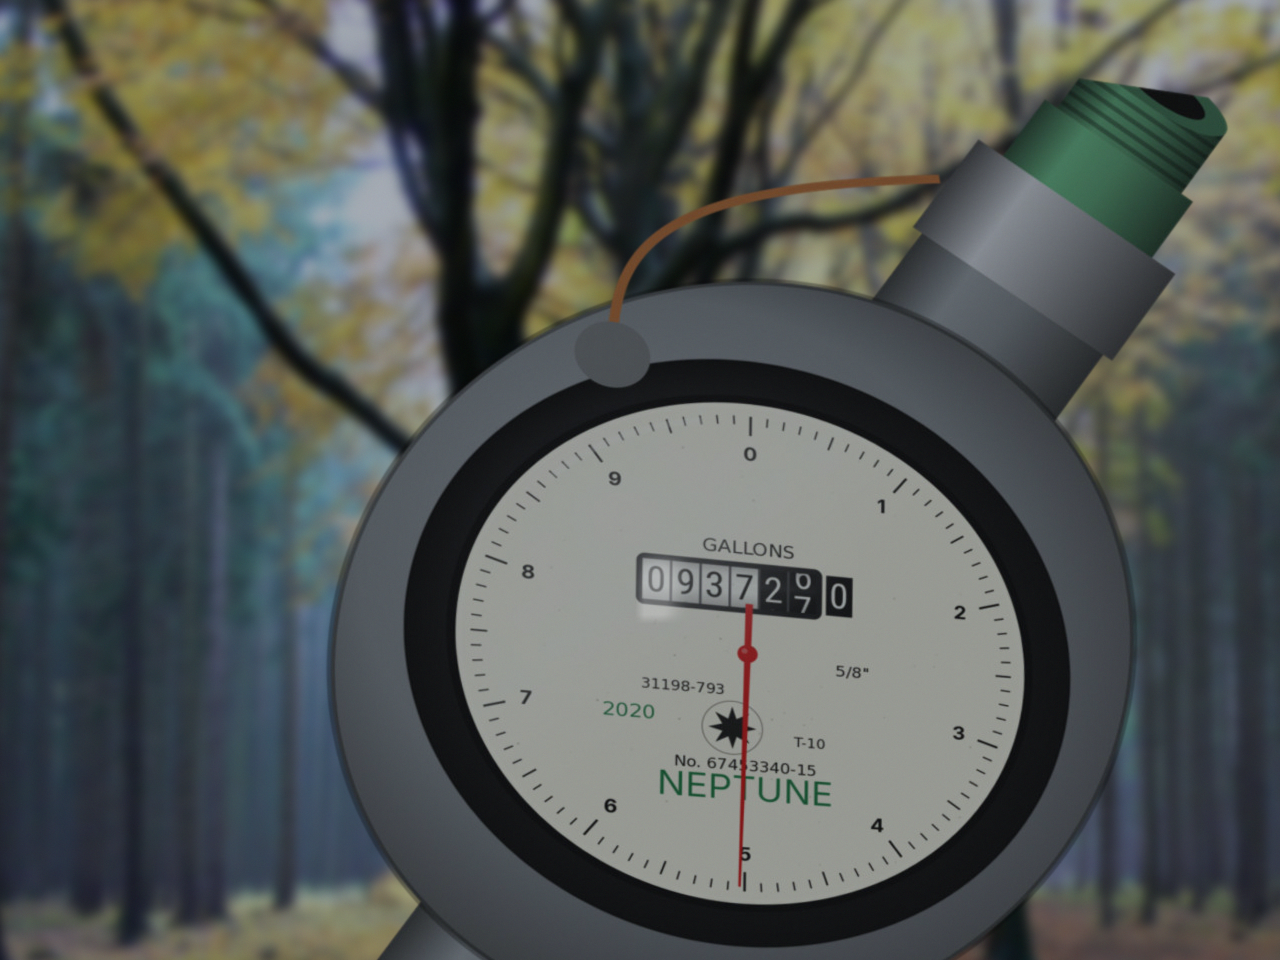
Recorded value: **937265.0** gal
